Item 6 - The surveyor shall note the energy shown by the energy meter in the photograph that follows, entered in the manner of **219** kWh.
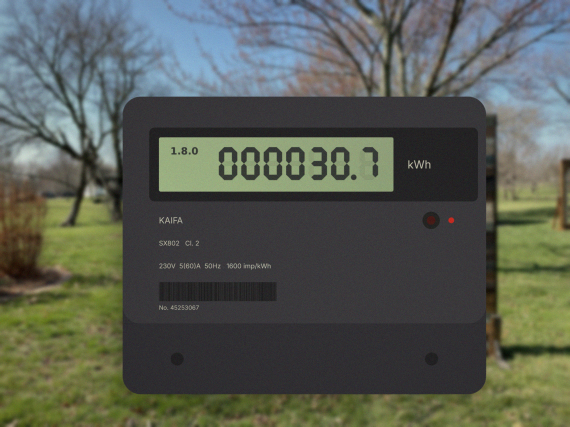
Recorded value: **30.7** kWh
